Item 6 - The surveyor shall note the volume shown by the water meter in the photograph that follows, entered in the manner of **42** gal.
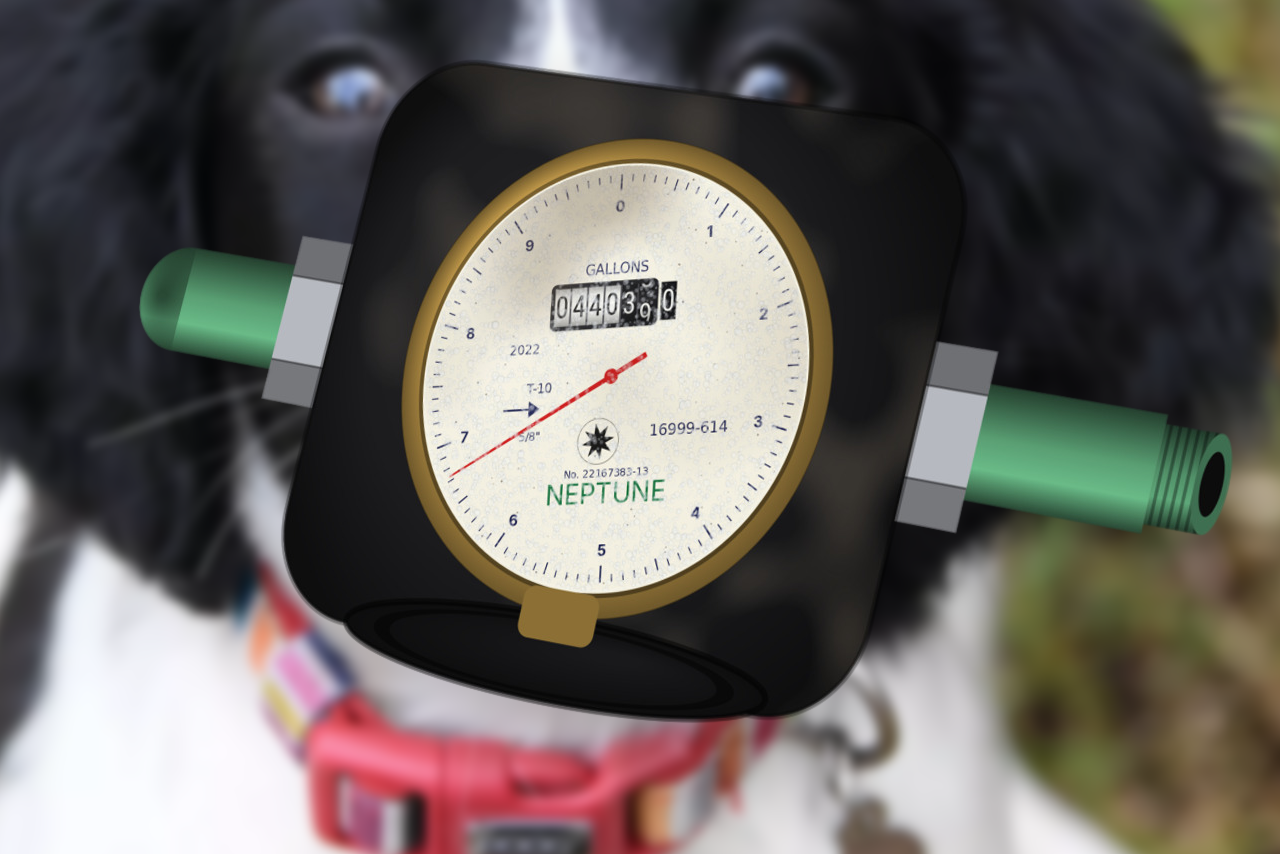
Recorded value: **440386.7** gal
